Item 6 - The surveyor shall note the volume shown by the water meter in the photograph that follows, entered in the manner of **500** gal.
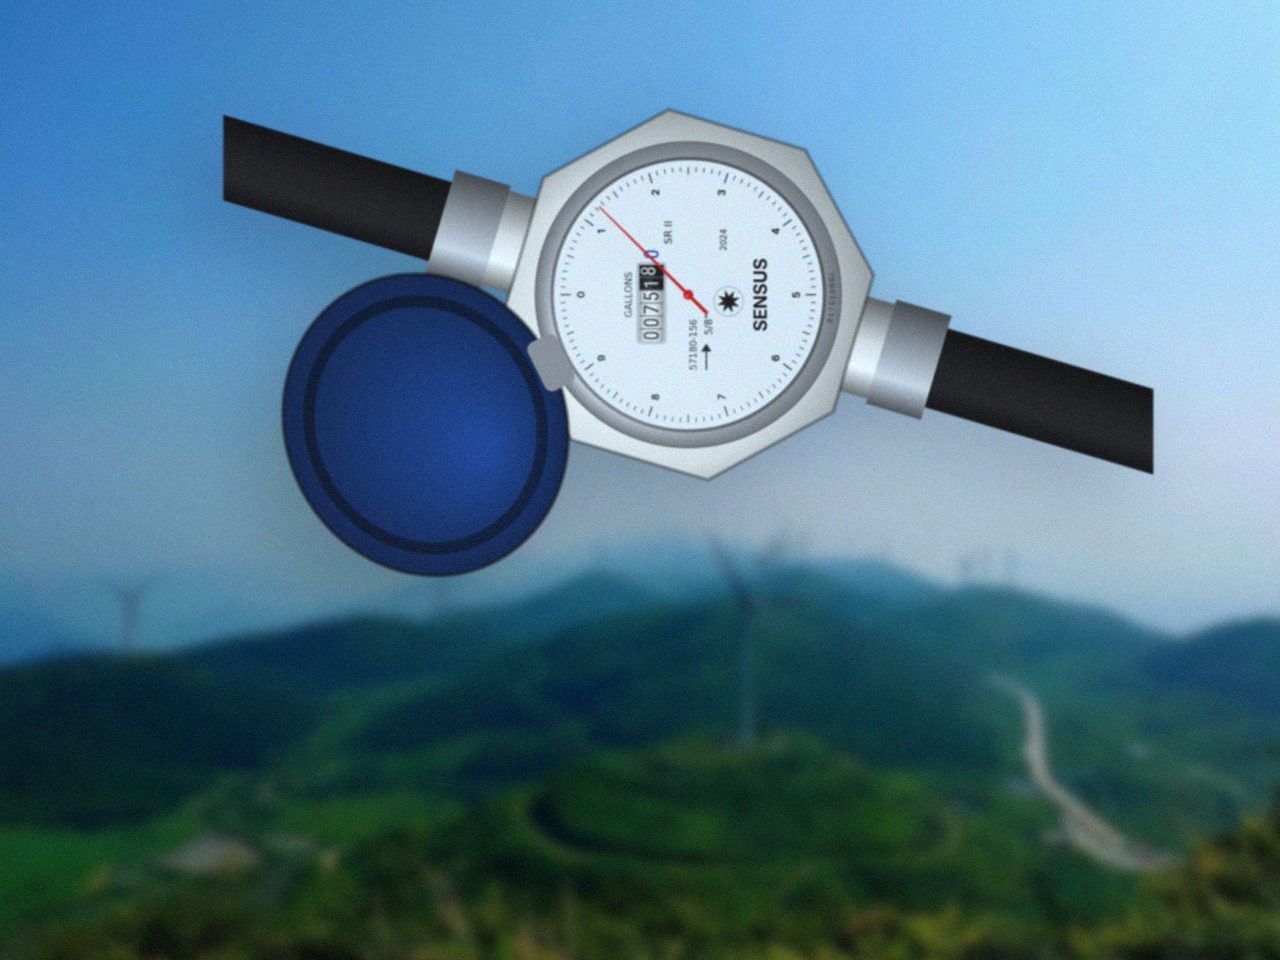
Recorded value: **75181.2** gal
